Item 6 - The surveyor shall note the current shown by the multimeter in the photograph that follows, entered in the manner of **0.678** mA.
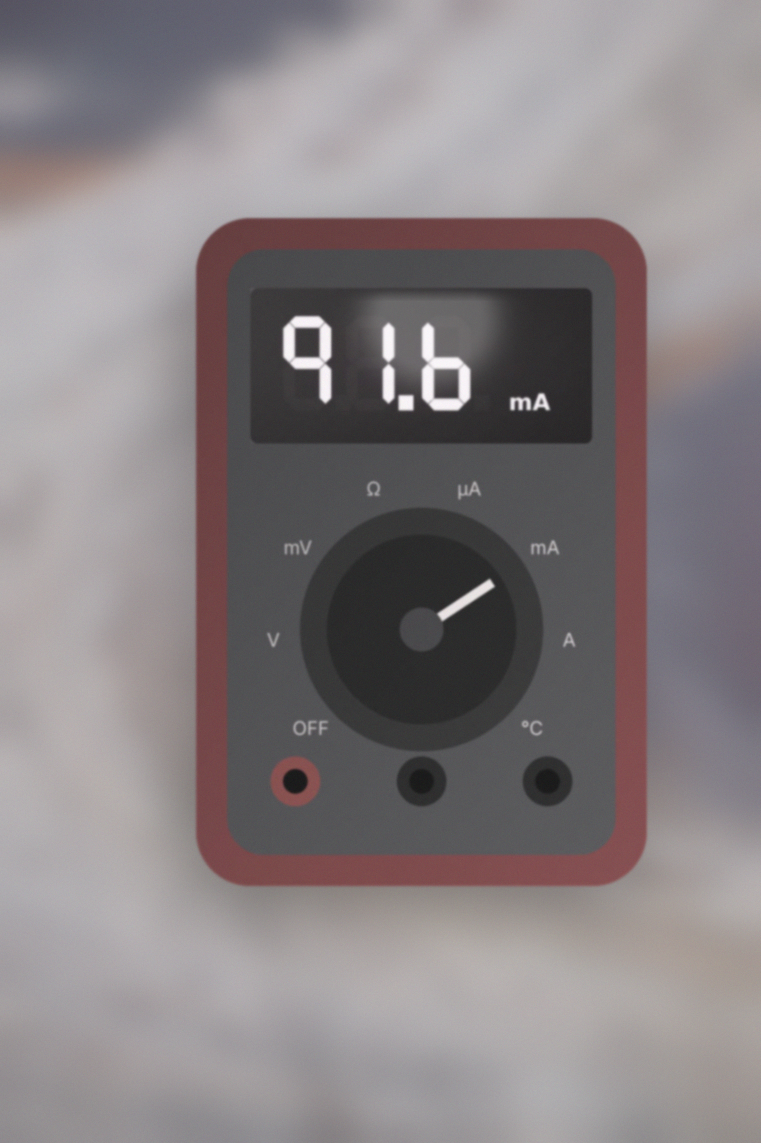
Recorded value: **91.6** mA
